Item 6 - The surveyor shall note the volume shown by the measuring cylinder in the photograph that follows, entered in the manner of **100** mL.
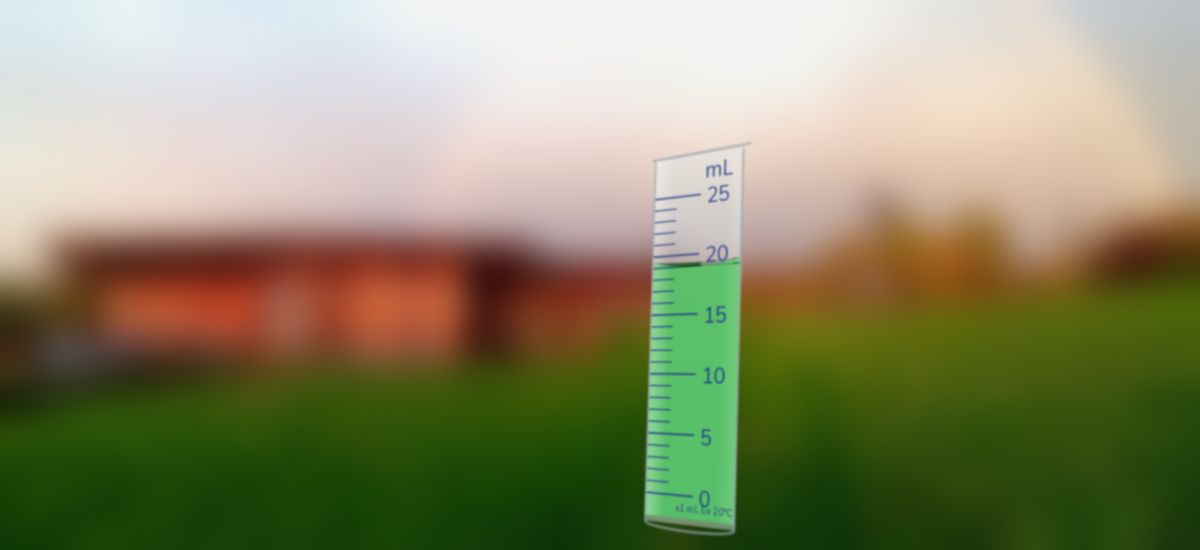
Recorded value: **19** mL
